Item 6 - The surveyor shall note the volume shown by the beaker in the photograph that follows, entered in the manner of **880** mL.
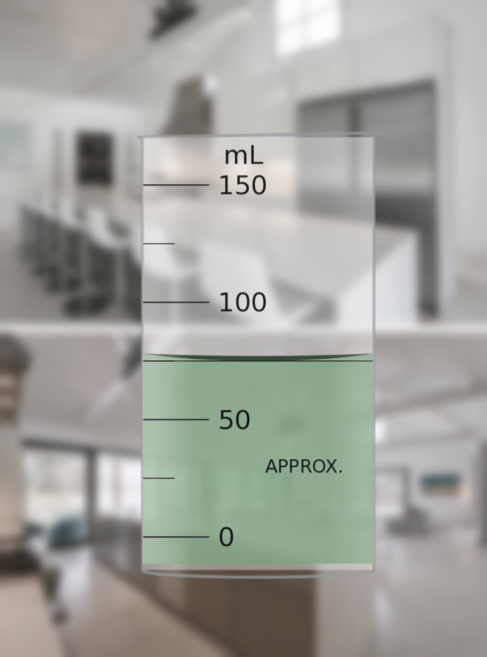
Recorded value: **75** mL
